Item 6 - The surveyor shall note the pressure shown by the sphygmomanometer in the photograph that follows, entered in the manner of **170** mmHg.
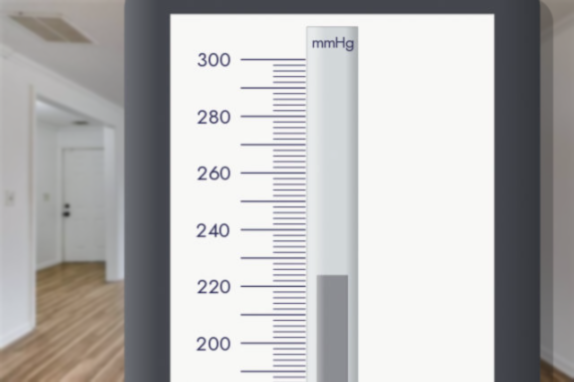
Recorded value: **224** mmHg
